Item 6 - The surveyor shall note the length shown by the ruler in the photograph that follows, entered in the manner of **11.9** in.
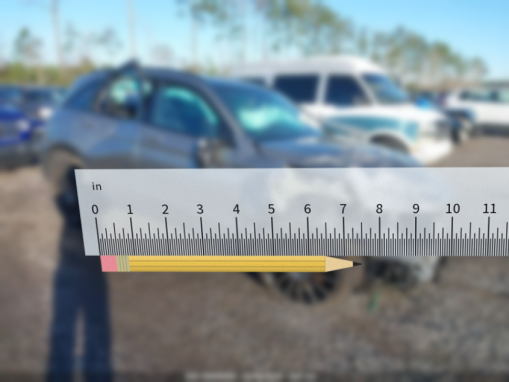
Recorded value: **7.5** in
